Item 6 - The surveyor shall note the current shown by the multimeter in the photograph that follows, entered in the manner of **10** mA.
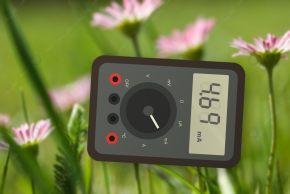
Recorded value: **4.69** mA
